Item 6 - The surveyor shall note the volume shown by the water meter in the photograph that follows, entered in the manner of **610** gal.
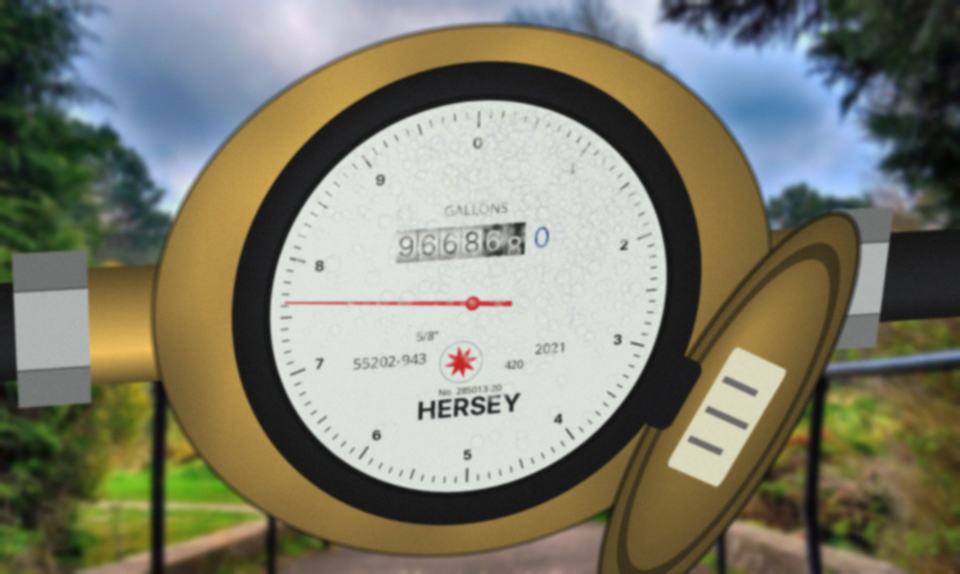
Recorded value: **9668677.6** gal
